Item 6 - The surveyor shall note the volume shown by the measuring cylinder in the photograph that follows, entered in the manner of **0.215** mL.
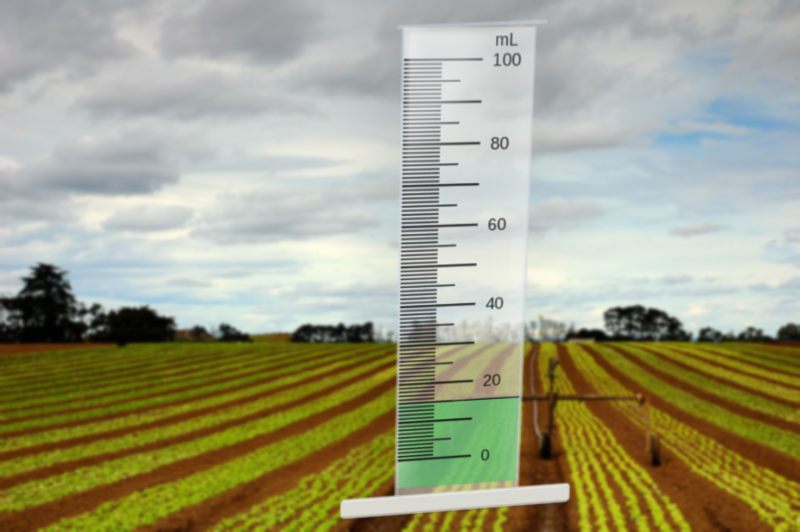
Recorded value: **15** mL
